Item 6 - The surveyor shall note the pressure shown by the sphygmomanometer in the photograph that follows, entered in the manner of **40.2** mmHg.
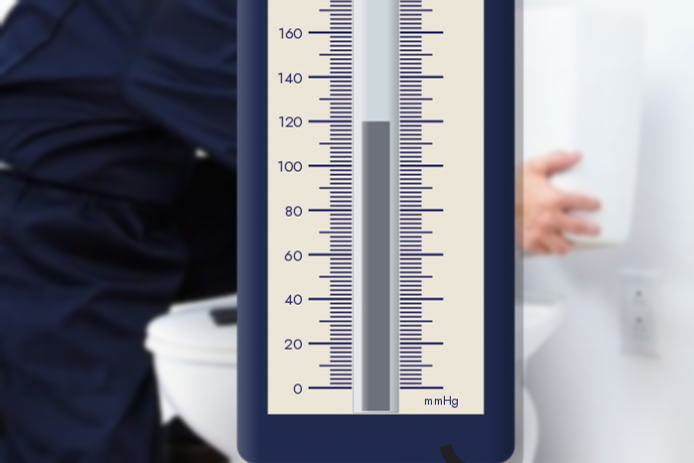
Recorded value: **120** mmHg
